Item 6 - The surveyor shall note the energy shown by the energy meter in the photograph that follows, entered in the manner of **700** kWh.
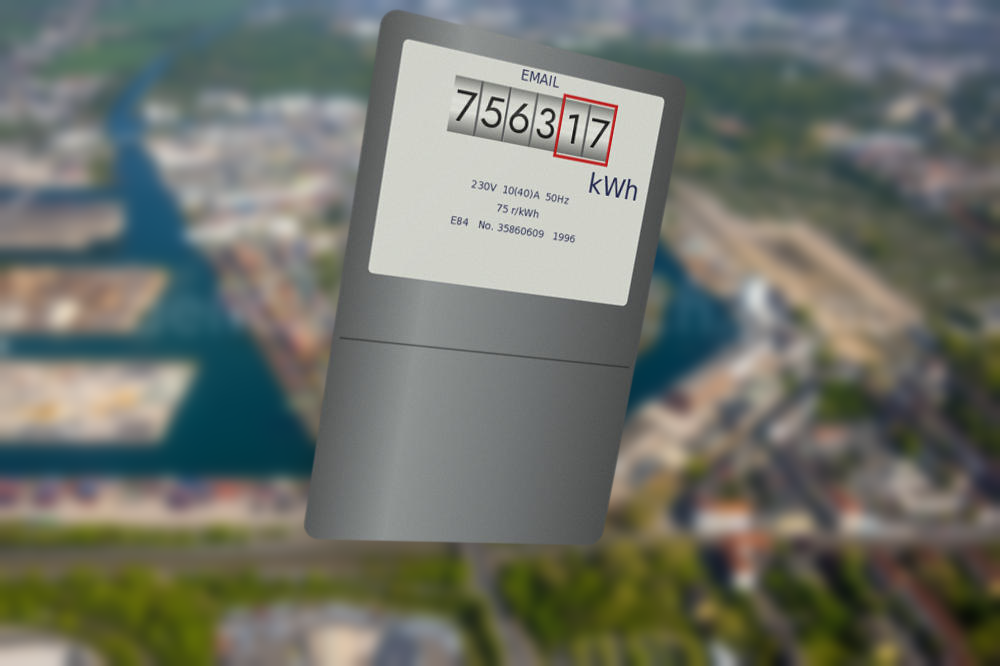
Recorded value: **7563.17** kWh
